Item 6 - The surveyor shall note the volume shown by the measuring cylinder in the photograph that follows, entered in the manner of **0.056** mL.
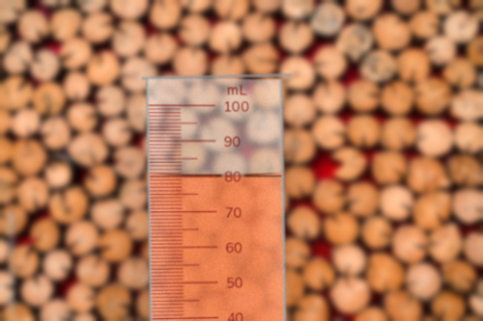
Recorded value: **80** mL
